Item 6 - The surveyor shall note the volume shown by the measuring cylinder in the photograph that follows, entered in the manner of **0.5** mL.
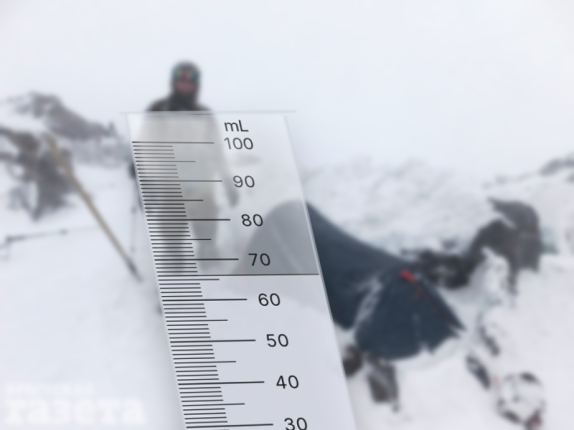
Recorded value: **66** mL
